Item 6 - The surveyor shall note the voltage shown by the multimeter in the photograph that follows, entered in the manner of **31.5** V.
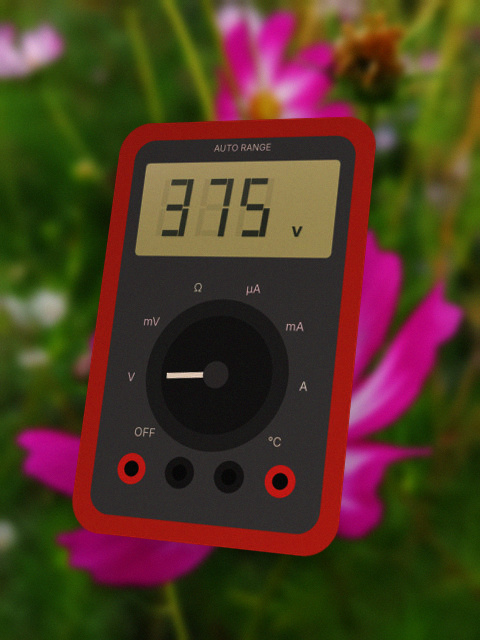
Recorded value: **375** V
